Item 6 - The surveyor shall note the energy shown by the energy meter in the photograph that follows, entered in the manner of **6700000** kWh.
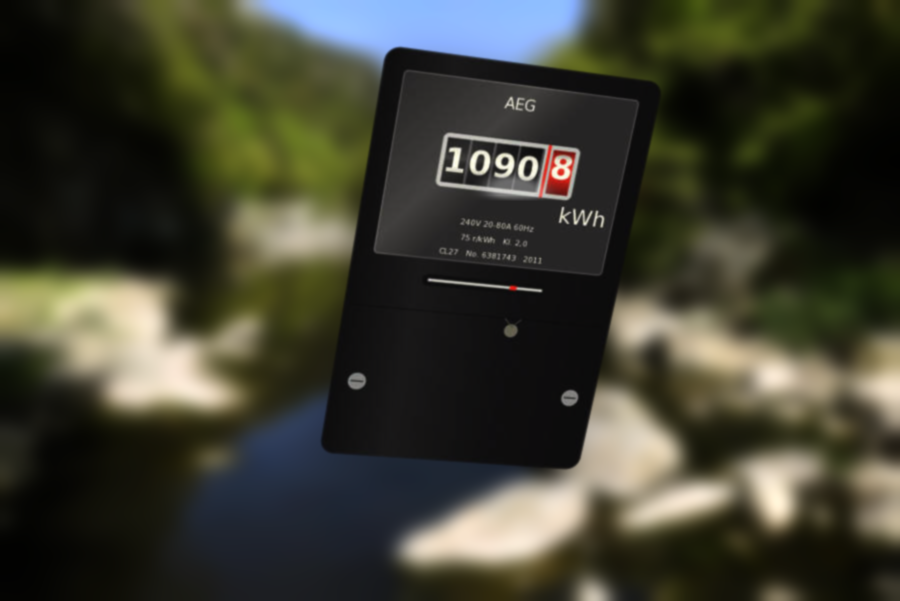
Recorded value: **1090.8** kWh
